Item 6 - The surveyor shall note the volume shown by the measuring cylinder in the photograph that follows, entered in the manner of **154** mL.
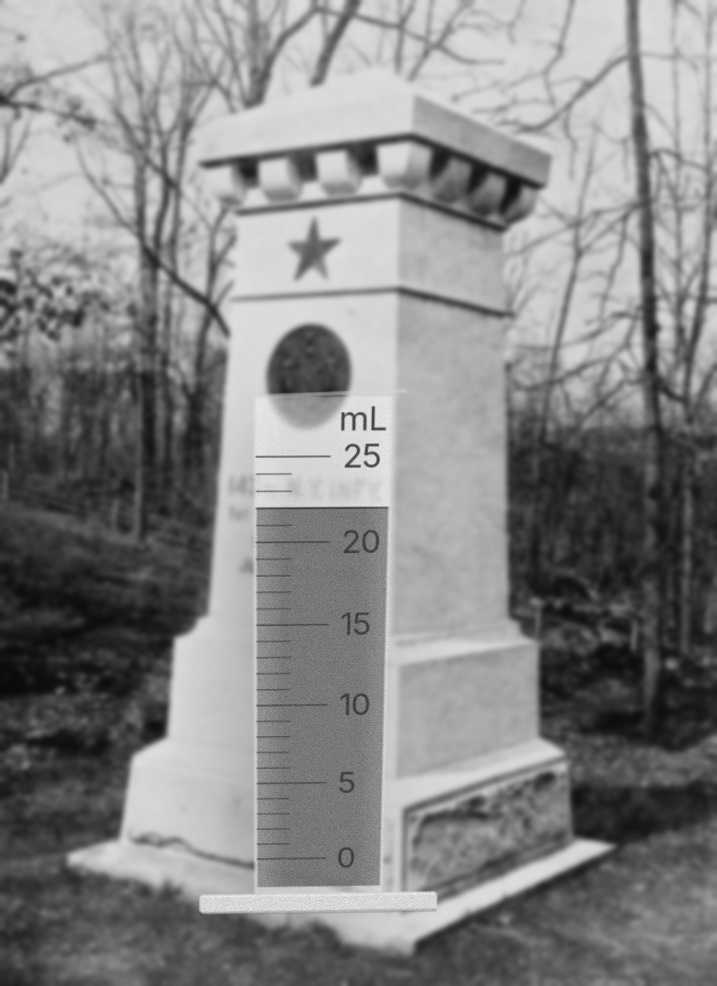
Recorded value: **22** mL
